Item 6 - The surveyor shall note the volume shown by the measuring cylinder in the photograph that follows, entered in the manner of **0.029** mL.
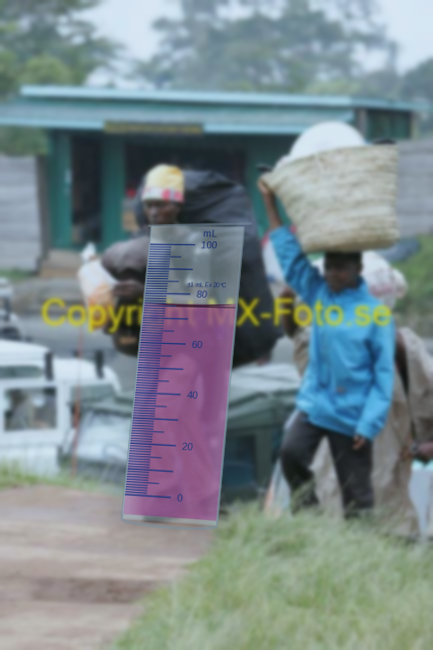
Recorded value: **75** mL
